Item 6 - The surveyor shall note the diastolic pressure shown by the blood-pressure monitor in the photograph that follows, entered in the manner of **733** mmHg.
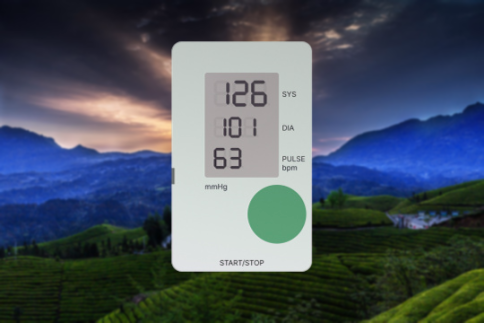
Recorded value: **101** mmHg
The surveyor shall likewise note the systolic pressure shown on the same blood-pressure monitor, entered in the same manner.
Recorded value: **126** mmHg
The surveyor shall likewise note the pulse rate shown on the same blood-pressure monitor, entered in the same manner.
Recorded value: **63** bpm
